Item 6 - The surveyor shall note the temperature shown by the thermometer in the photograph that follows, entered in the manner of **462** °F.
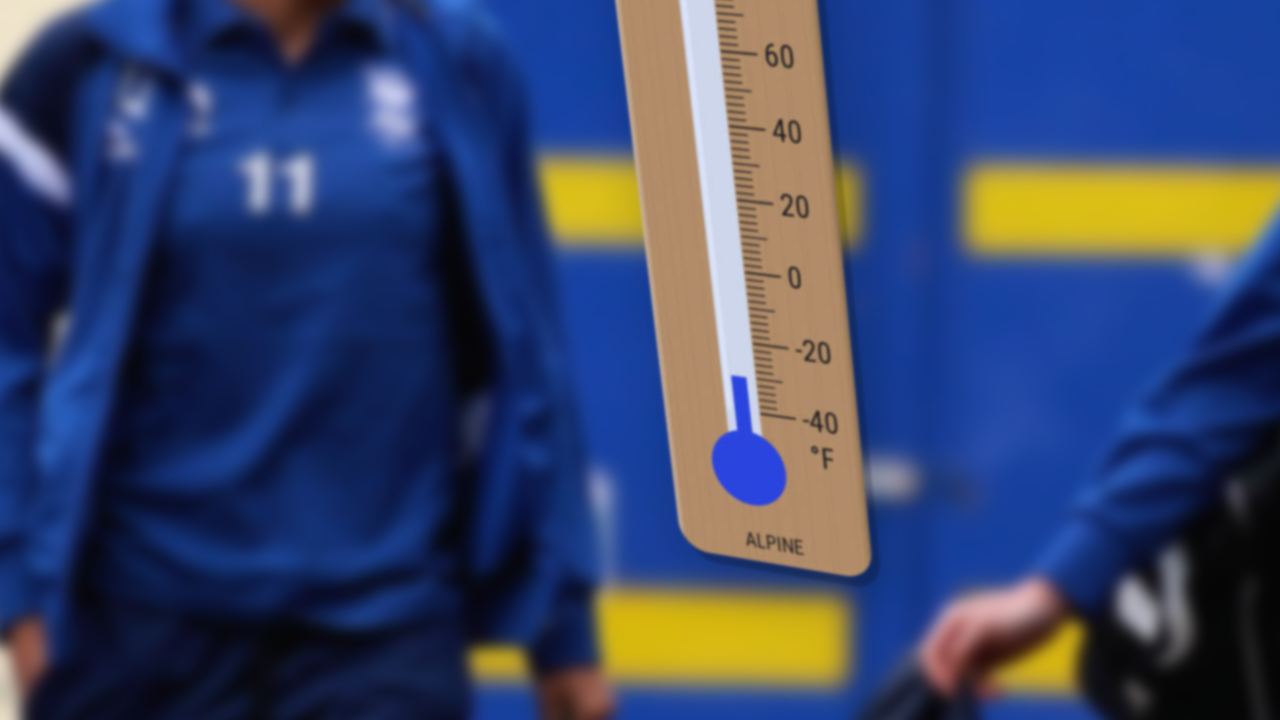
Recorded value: **-30** °F
